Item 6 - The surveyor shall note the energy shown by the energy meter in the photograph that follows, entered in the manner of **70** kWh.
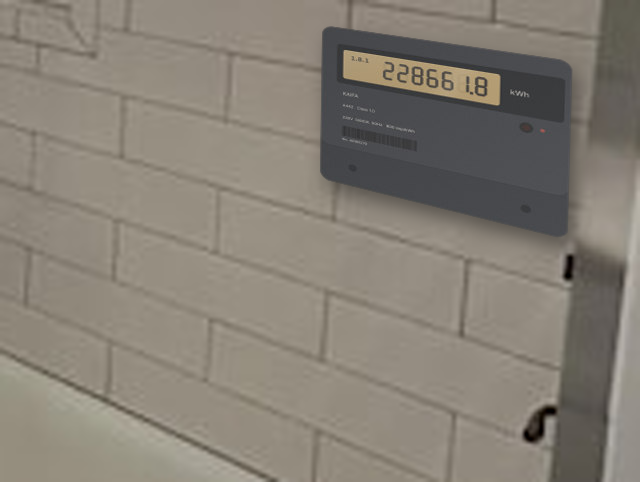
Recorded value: **228661.8** kWh
